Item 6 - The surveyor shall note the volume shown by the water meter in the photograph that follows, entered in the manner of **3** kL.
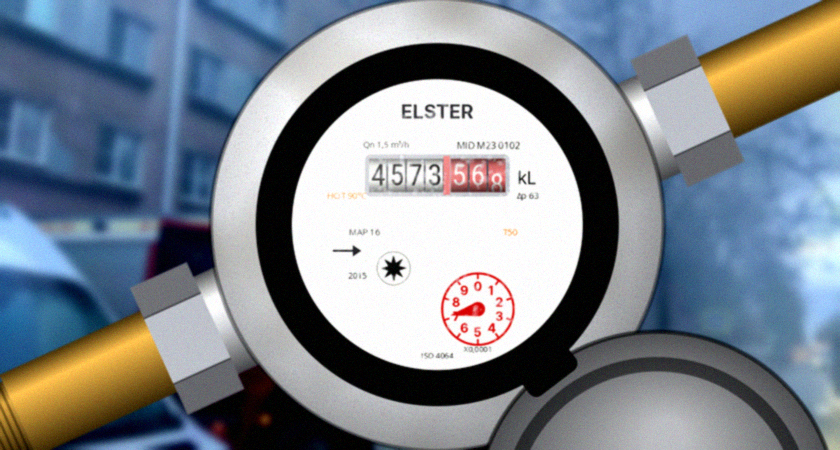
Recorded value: **4573.5677** kL
